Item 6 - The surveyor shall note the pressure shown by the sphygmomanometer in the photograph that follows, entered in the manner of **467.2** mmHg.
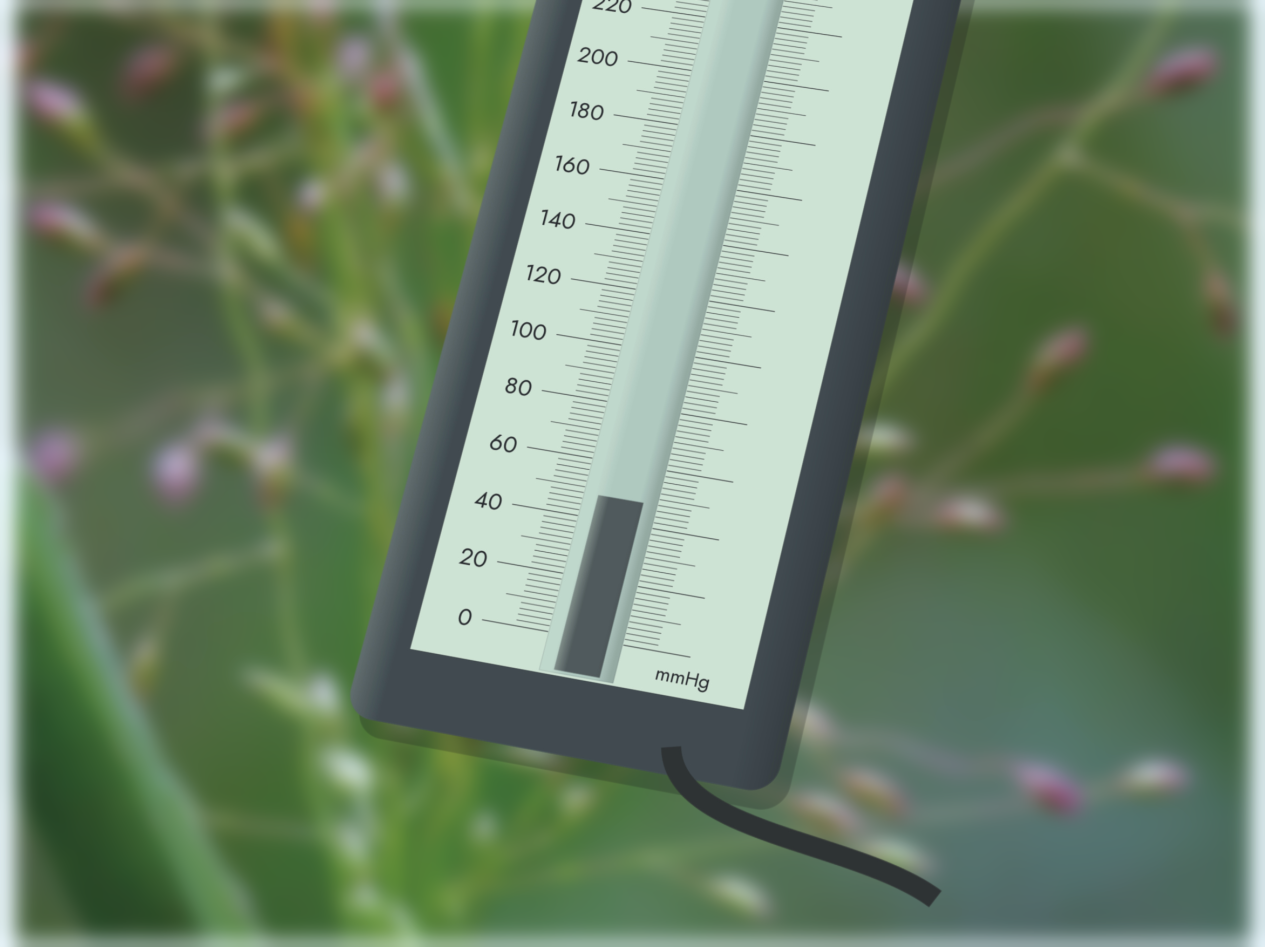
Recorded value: **48** mmHg
